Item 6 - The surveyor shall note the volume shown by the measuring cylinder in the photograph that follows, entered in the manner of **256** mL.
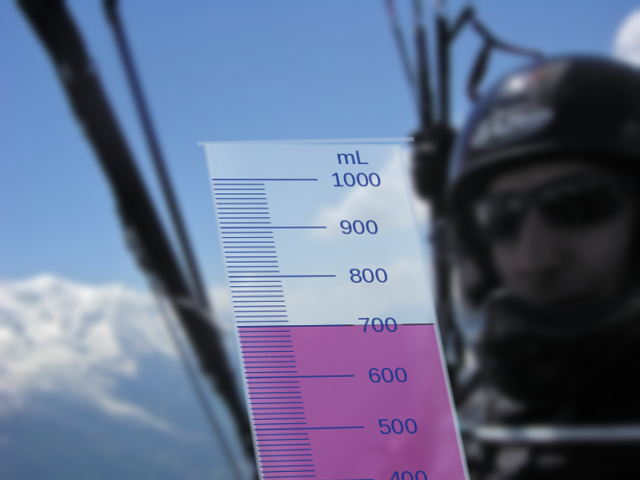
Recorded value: **700** mL
